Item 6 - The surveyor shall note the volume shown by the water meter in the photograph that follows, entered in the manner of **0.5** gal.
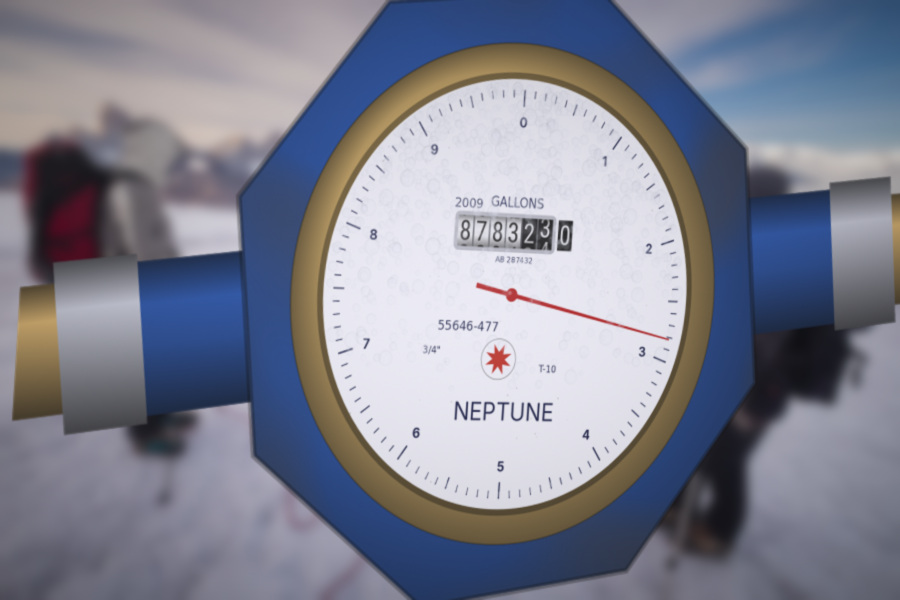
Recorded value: **8783232.8** gal
